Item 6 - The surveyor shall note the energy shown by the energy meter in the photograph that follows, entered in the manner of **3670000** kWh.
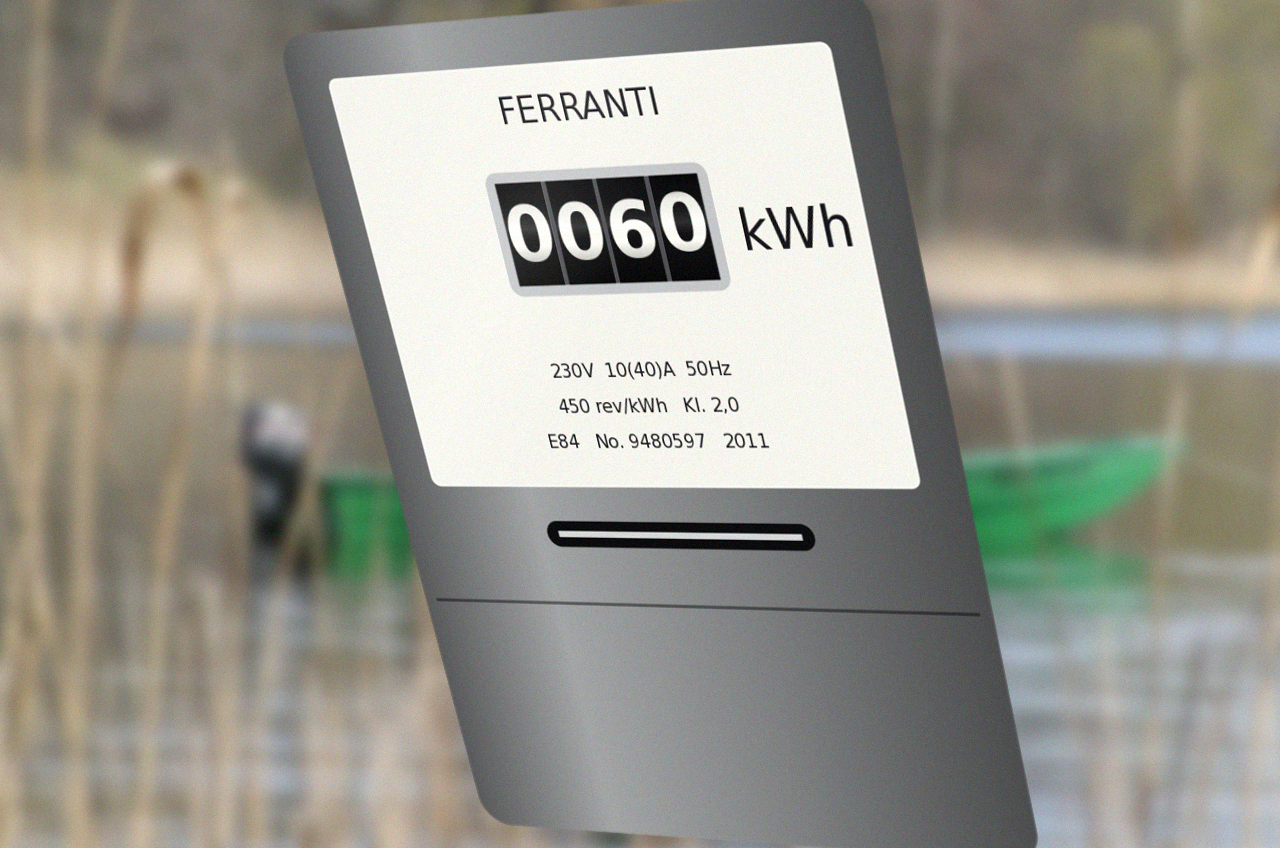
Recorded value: **60** kWh
